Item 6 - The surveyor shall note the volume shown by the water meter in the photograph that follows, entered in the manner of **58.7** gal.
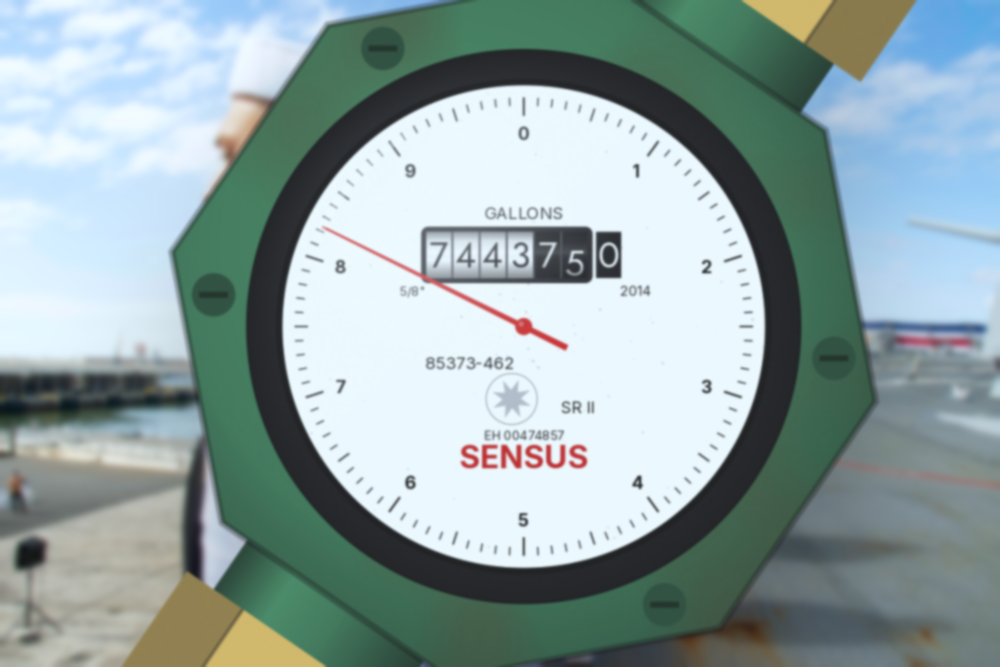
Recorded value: **7443748.2** gal
